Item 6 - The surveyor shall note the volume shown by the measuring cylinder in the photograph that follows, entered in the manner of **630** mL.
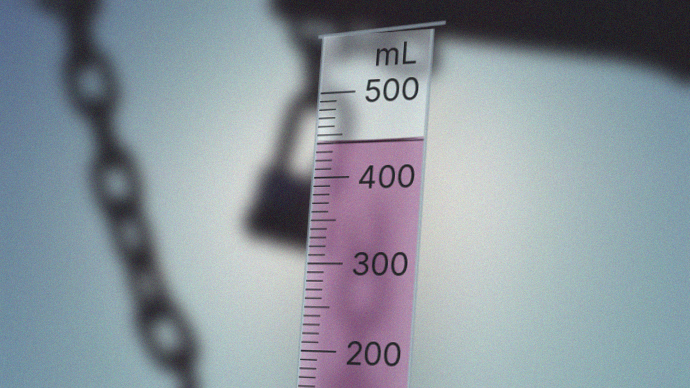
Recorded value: **440** mL
